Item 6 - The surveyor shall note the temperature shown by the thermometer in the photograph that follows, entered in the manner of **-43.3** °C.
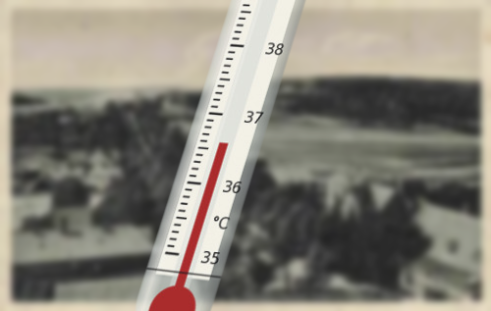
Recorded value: **36.6** °C
